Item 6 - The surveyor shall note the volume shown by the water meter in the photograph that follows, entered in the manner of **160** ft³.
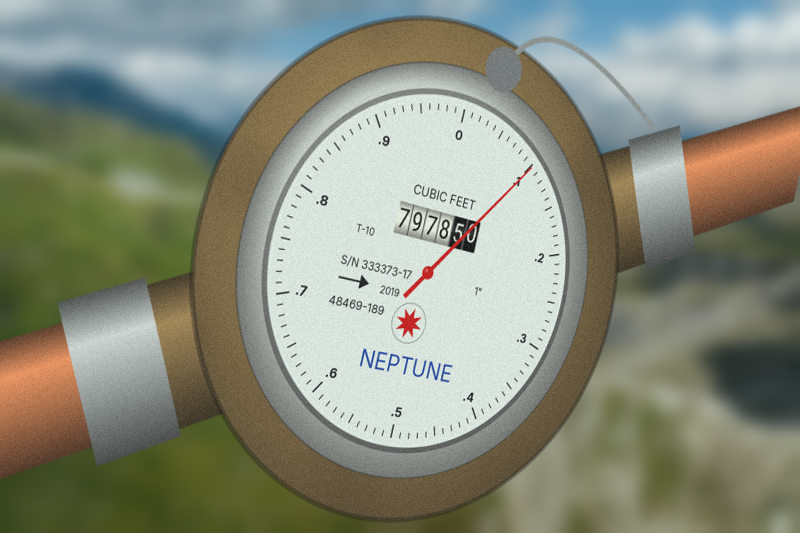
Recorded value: **797850.10** ft³
